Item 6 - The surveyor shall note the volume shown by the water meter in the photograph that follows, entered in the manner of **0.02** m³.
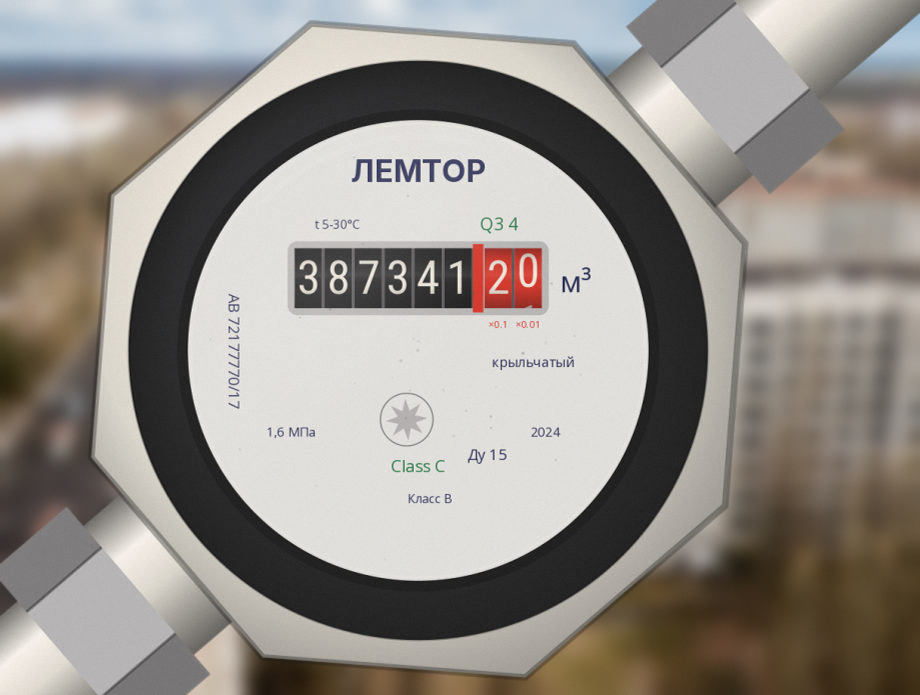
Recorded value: **387341.20** m³
